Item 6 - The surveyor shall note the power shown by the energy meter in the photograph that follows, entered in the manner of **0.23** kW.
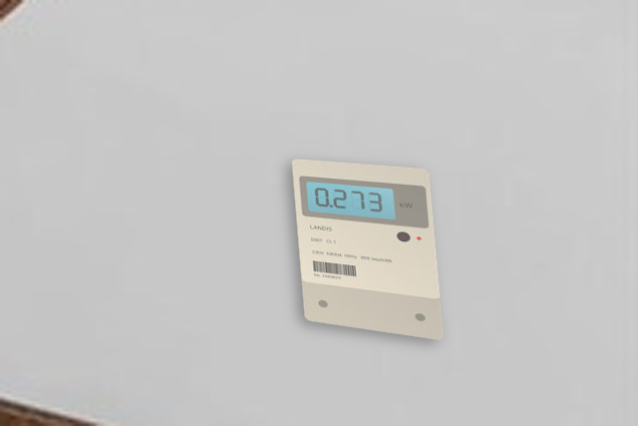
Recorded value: **0.273** kW
